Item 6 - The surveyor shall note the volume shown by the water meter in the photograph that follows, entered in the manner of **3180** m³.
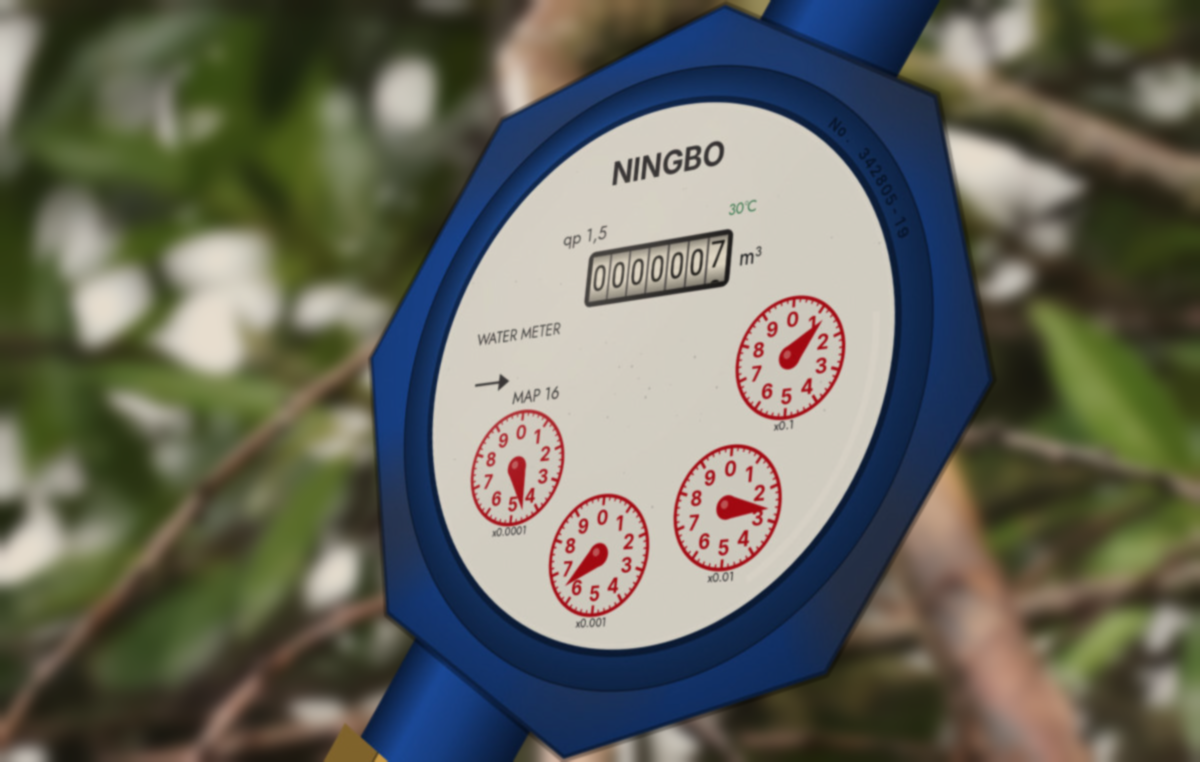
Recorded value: **7.1264** m³
